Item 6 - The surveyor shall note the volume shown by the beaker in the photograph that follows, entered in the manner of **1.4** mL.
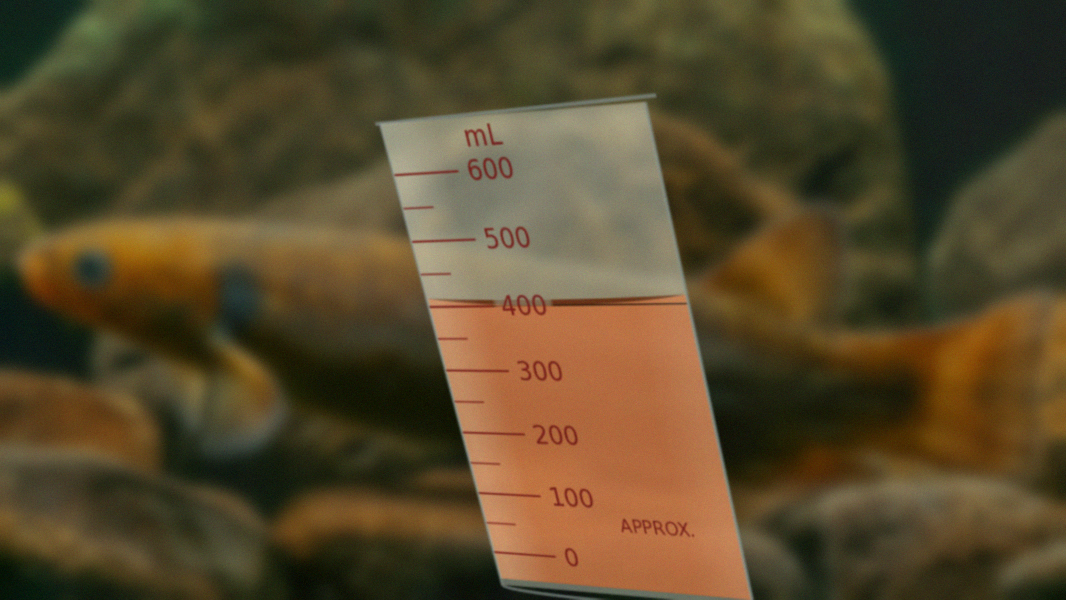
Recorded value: **400** mL
